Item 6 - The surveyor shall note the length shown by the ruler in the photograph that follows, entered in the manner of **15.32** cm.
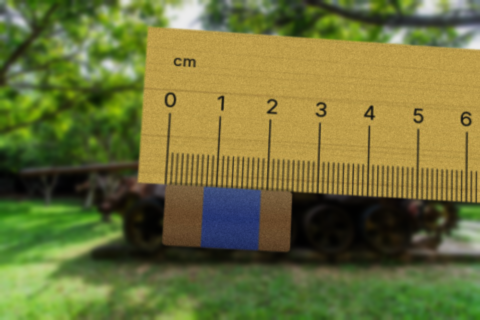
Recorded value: **2.5** cm
